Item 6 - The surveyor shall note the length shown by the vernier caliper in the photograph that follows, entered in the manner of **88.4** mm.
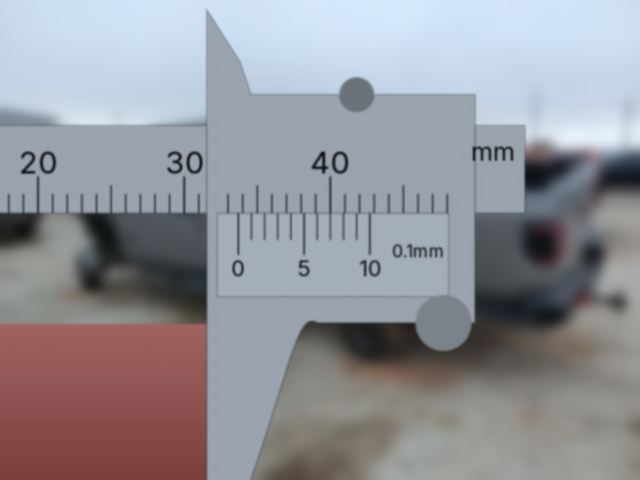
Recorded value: **33.7** mm
